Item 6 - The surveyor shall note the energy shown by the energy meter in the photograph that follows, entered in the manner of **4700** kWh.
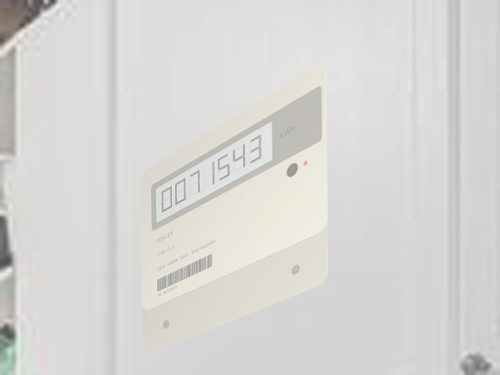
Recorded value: **71543** kWh
